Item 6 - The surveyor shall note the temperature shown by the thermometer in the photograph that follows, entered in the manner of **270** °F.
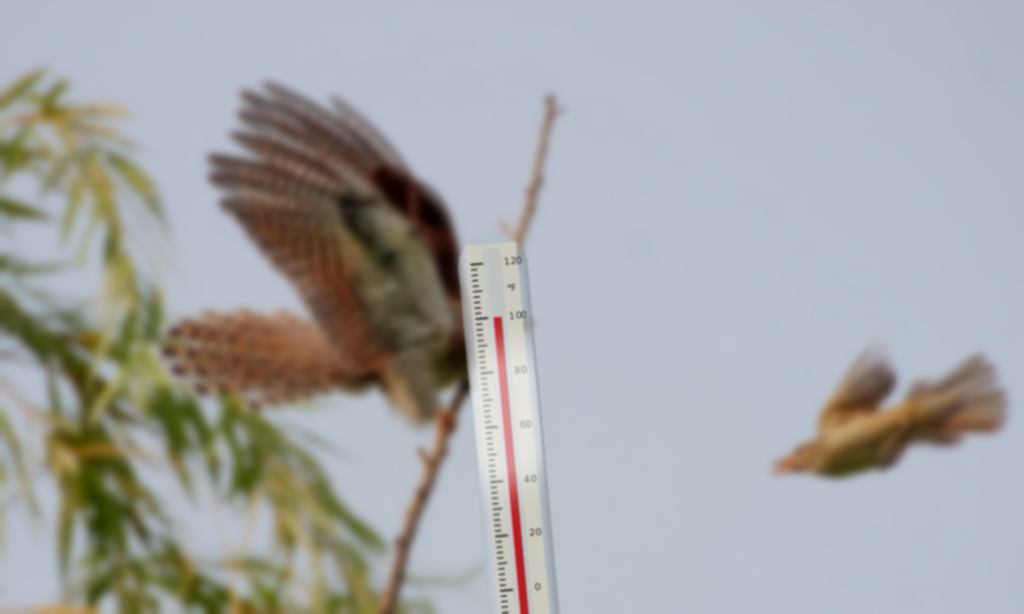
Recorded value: **100** °F
